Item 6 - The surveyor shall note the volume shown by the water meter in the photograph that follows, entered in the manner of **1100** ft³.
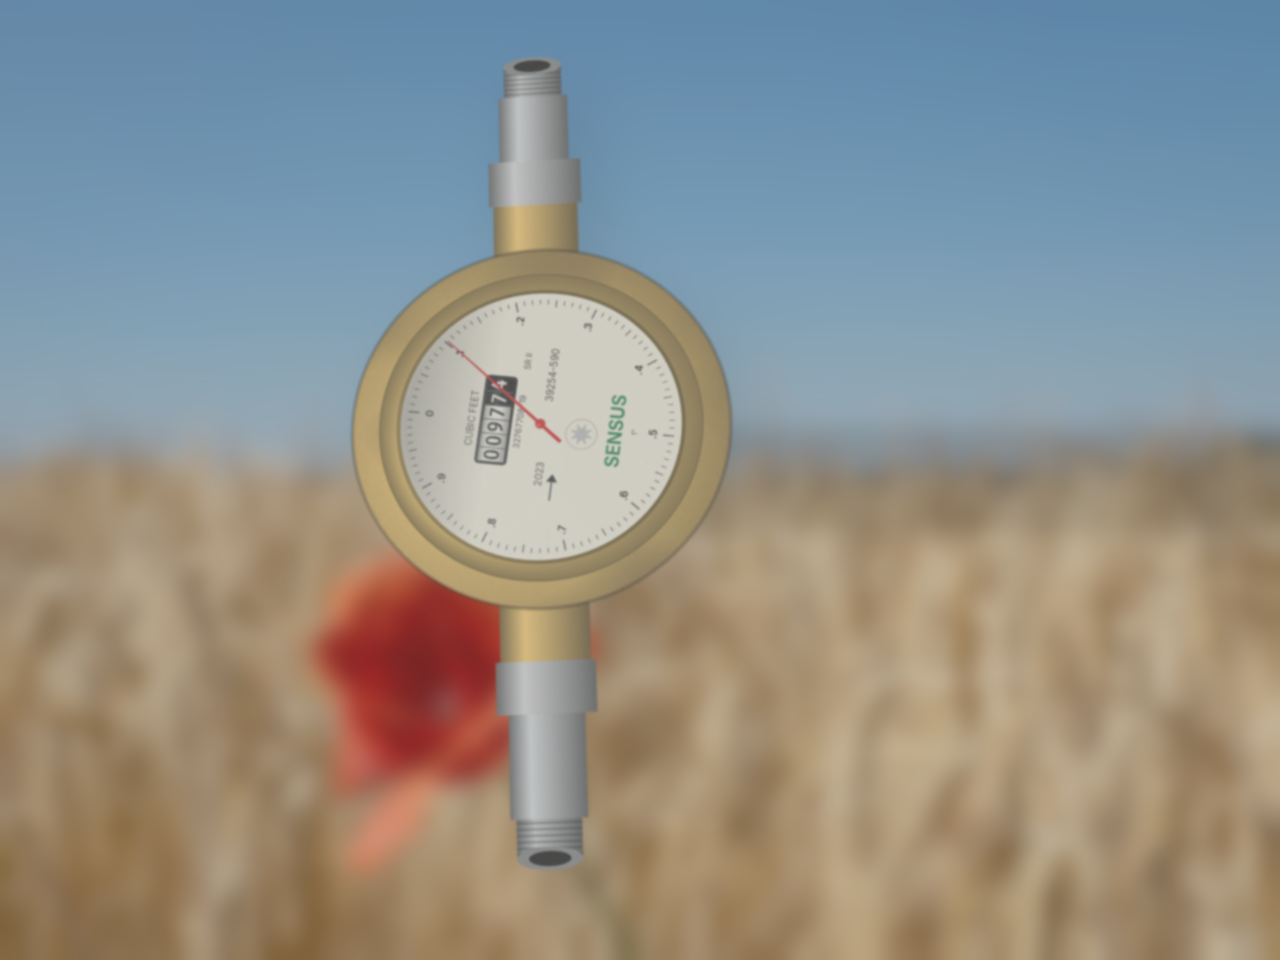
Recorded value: **9774.10** ft³
